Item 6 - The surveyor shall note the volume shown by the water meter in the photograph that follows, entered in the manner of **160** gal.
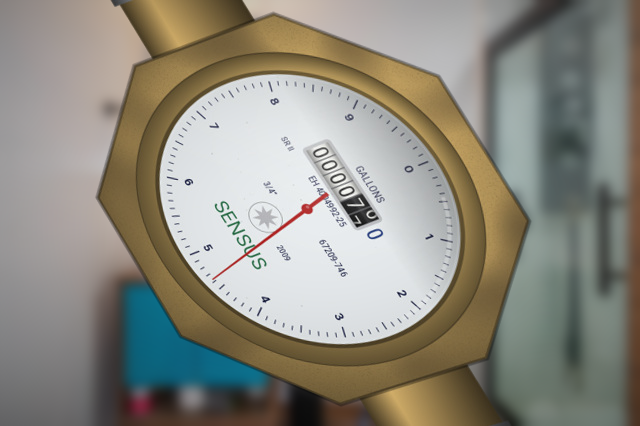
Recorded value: **764.6** gal
